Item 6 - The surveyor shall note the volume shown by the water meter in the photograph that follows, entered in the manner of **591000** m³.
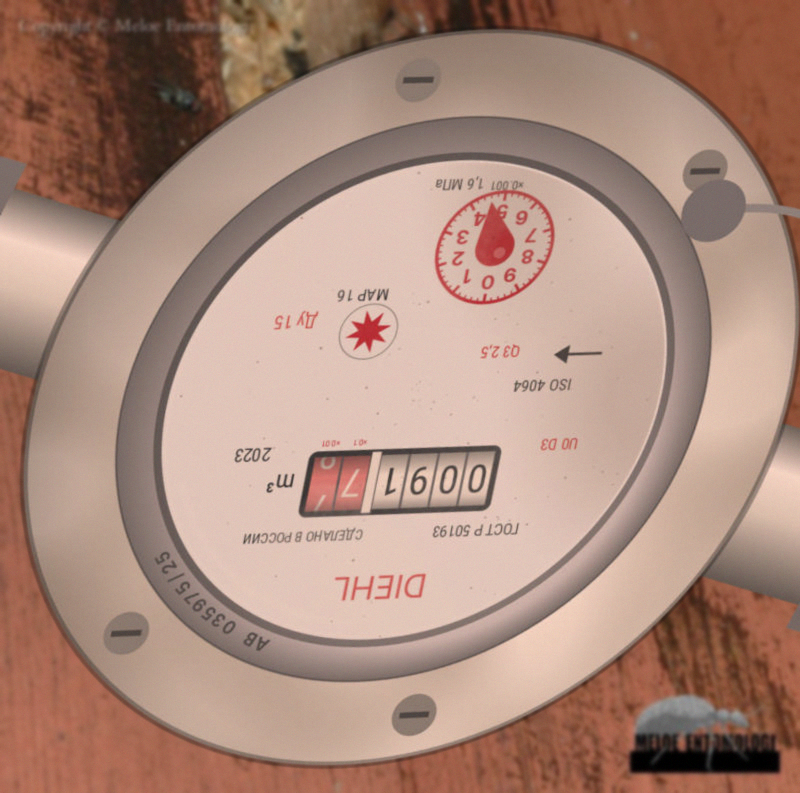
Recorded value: **91.774** m³
